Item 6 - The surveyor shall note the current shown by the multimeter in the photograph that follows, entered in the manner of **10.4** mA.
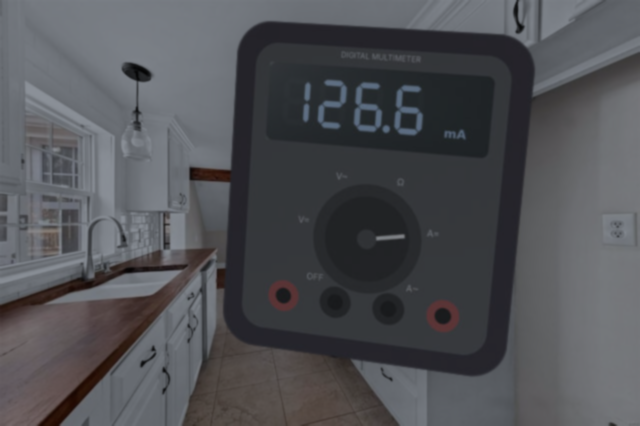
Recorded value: **126.6** mA
